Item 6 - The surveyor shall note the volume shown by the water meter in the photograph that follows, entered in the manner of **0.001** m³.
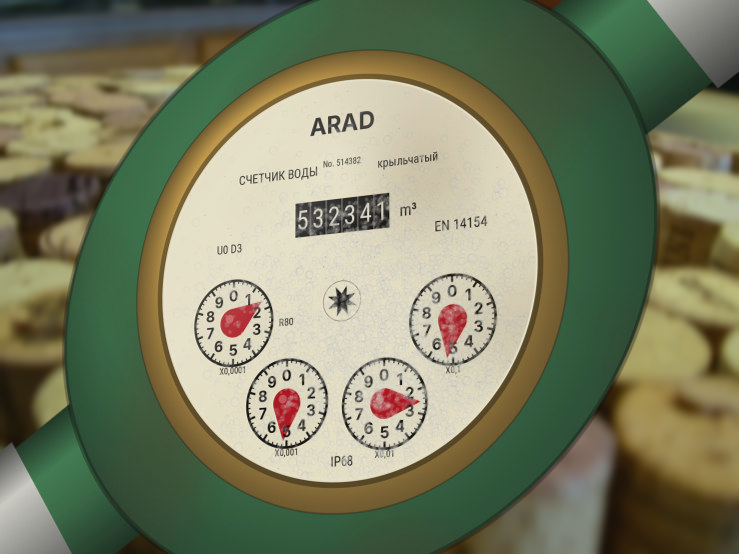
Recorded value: **532341.5251** m³
